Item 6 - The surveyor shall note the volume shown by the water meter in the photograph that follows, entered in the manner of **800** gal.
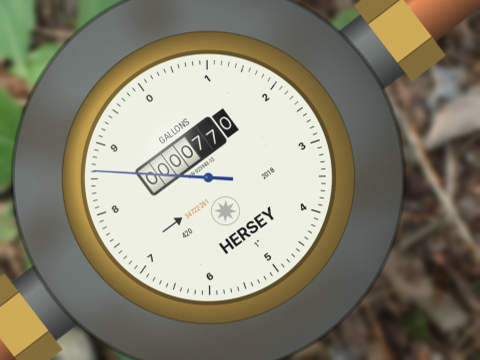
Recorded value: **768.6** gal
